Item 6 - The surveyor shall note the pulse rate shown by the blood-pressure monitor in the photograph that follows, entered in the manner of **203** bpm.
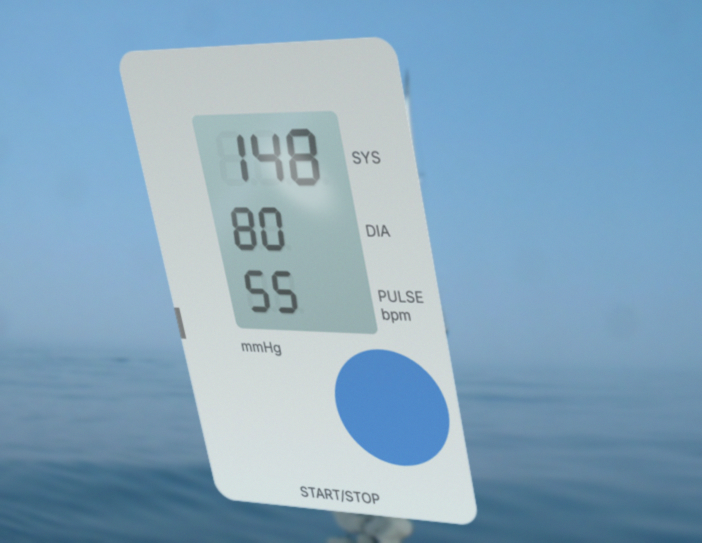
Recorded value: **55** bpm
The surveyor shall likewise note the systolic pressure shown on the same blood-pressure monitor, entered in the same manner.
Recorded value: **148** mmHg
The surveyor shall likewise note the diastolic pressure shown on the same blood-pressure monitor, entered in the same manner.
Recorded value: **80** mmHg
